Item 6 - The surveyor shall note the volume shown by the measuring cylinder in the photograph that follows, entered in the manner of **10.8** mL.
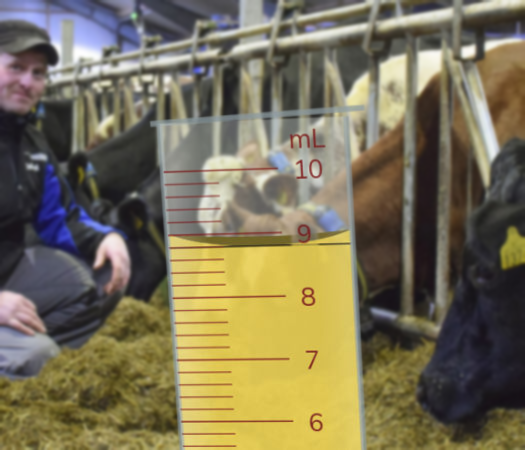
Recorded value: **8.8** mL
